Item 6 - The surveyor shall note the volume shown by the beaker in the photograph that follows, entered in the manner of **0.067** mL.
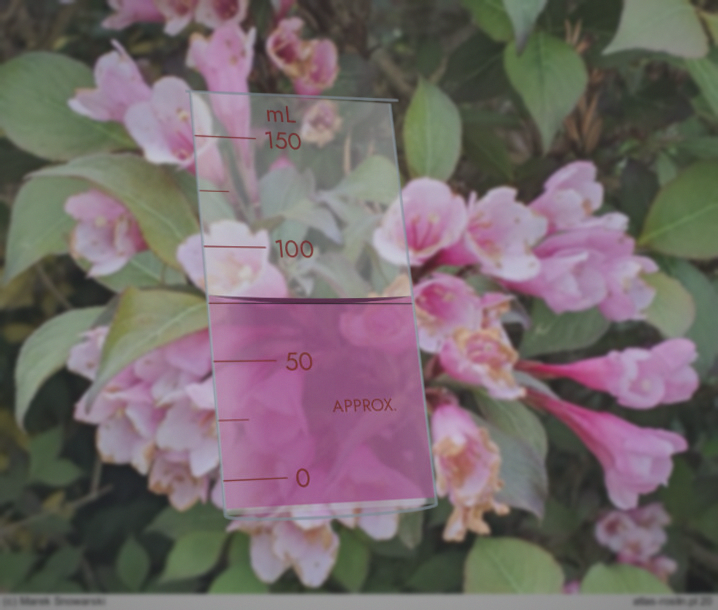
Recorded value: **75** mL
